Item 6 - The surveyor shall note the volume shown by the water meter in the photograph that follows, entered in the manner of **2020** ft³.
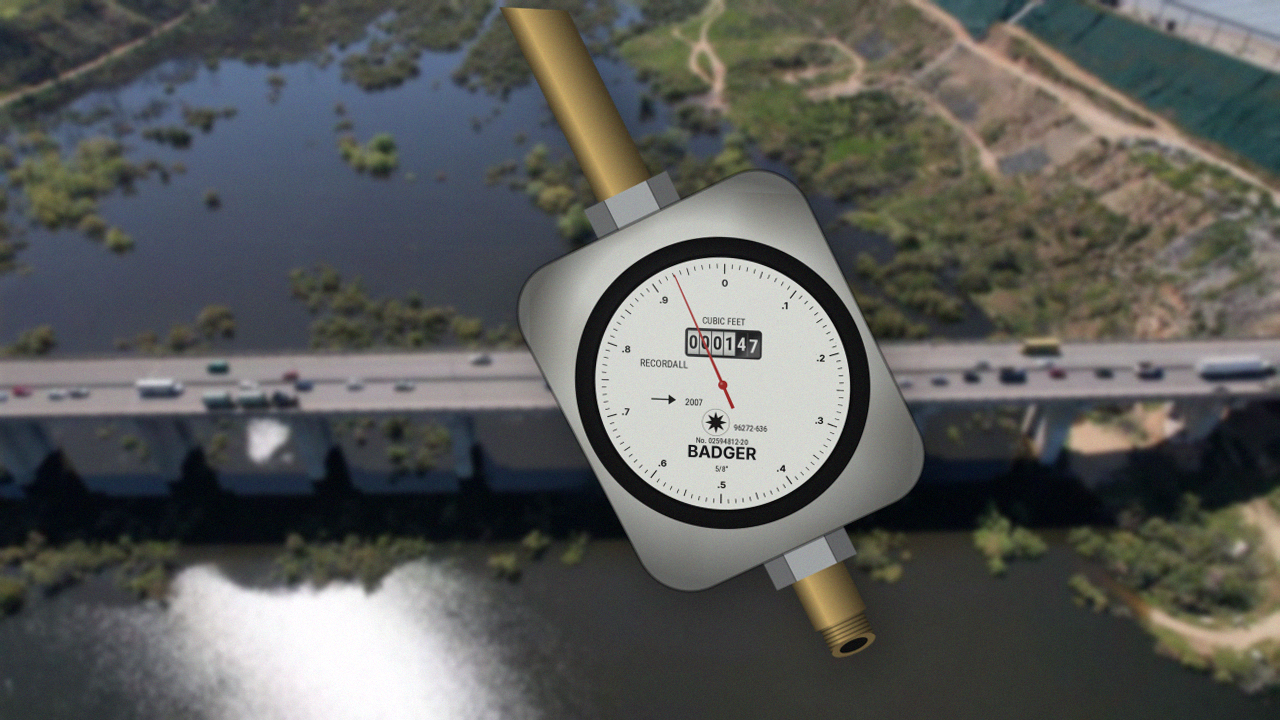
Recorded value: **146.93** ft³
